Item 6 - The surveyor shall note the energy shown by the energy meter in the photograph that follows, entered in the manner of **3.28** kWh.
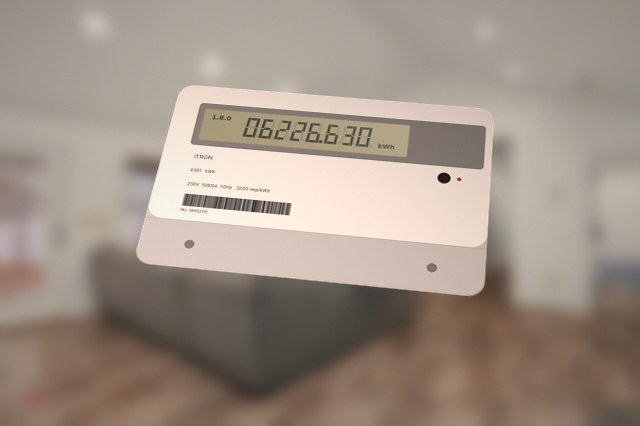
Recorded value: **6226.630** kWh
